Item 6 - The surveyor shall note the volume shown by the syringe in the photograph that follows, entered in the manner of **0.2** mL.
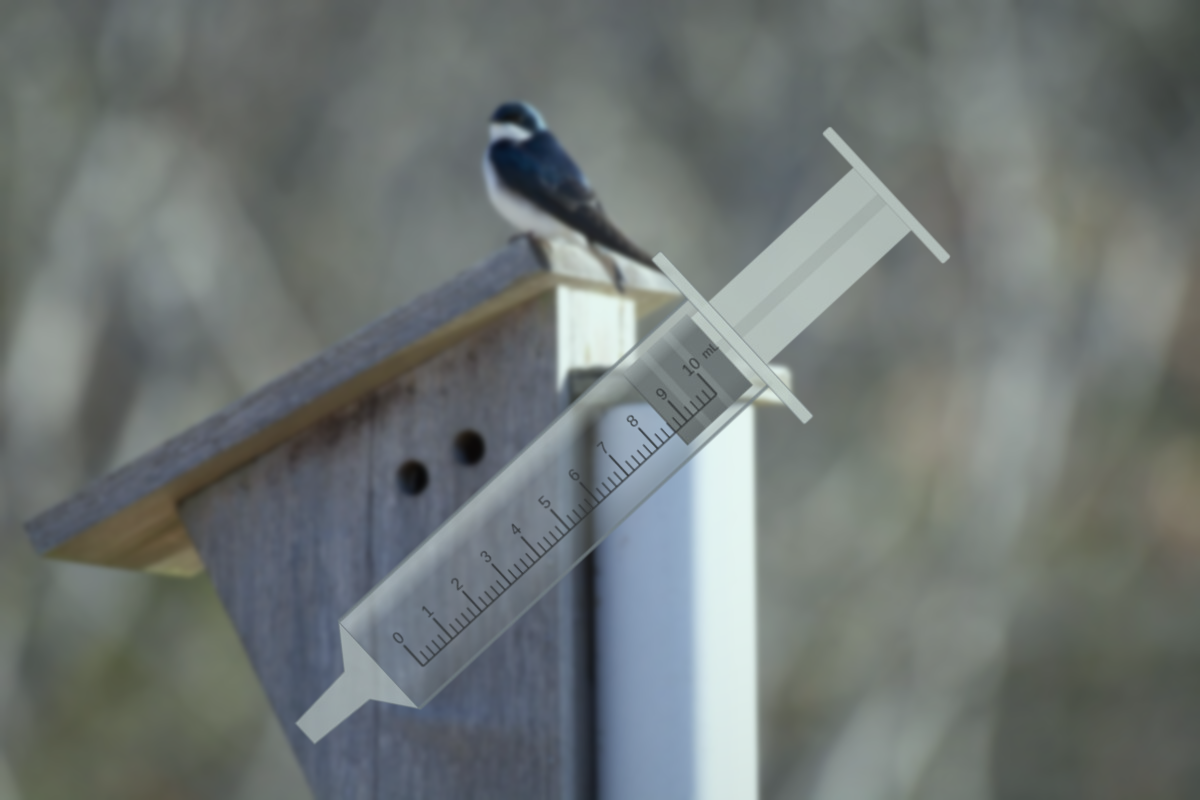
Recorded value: **8.6** mL
